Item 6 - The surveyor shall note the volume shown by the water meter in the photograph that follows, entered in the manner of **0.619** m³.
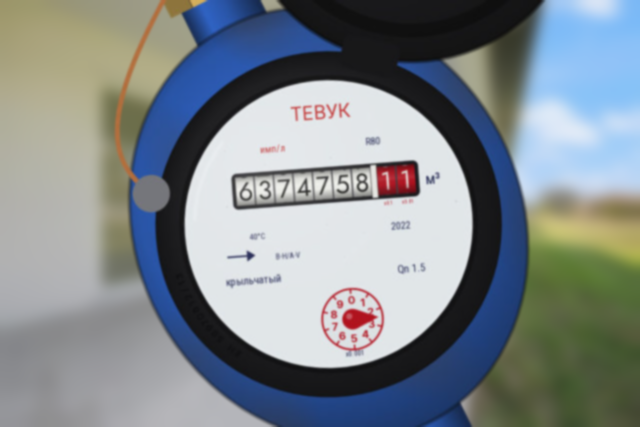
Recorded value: **6374758.112** m³
